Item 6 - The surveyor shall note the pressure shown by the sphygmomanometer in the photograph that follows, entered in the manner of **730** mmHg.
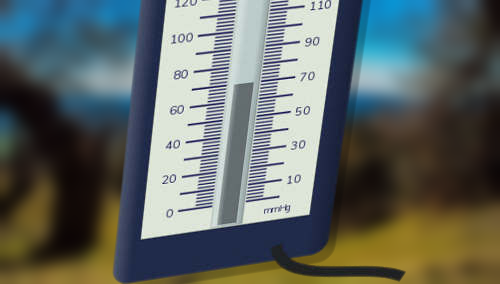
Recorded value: **70** mmHg
